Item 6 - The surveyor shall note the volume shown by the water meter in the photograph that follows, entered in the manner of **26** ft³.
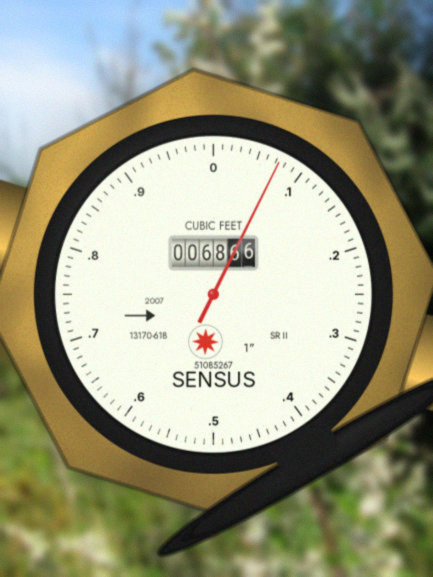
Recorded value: **6866.07** ft³
